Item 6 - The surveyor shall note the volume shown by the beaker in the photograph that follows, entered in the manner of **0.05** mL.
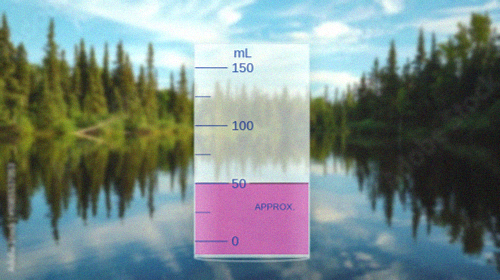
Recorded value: **50** mL
